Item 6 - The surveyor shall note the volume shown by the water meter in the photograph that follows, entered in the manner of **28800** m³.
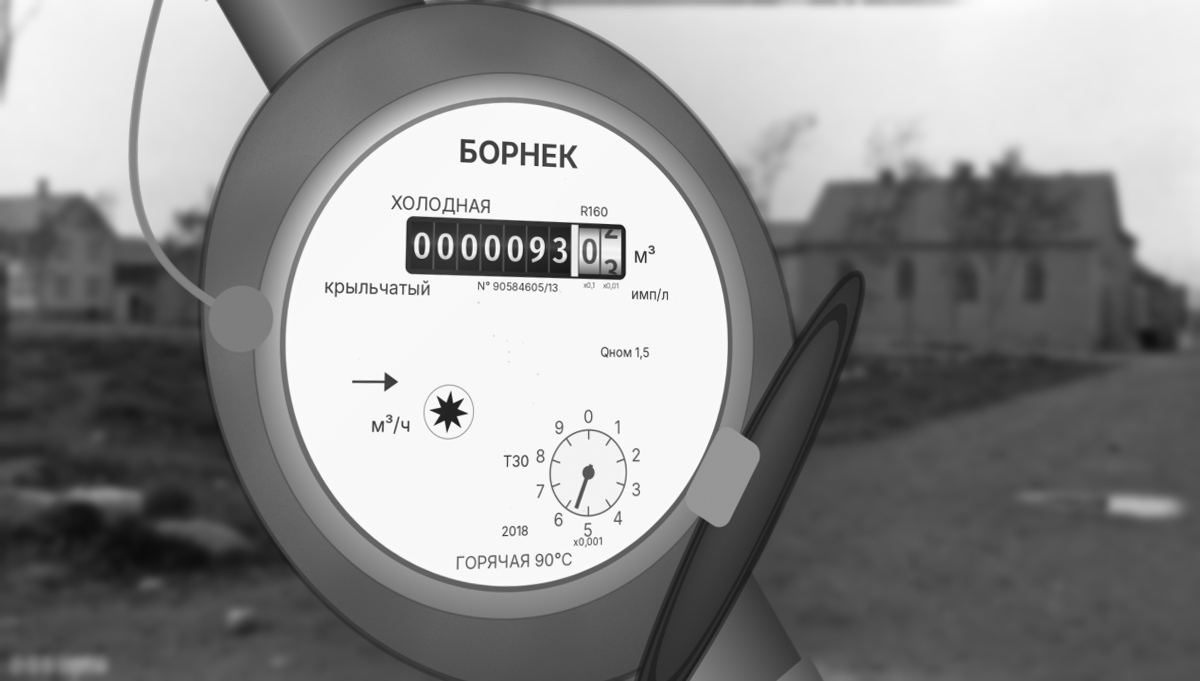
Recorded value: **93.025** m³
